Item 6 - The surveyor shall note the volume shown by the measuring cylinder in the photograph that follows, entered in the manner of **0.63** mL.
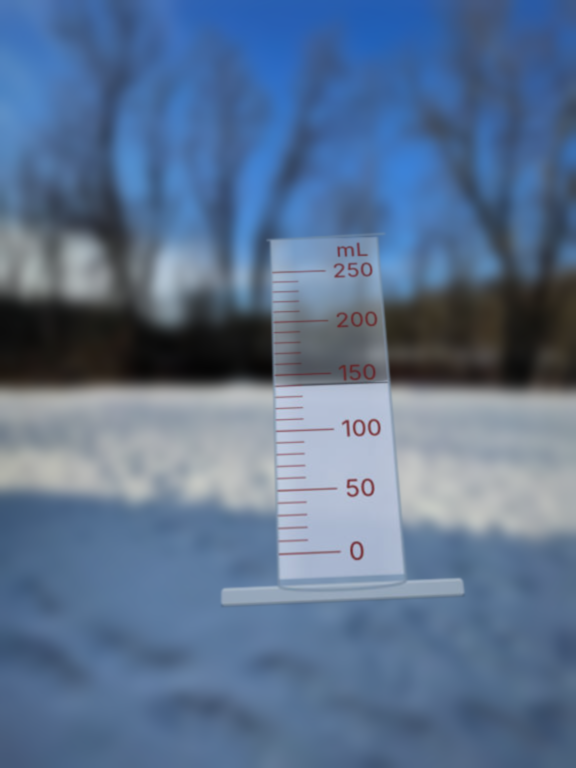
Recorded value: **140** mL
